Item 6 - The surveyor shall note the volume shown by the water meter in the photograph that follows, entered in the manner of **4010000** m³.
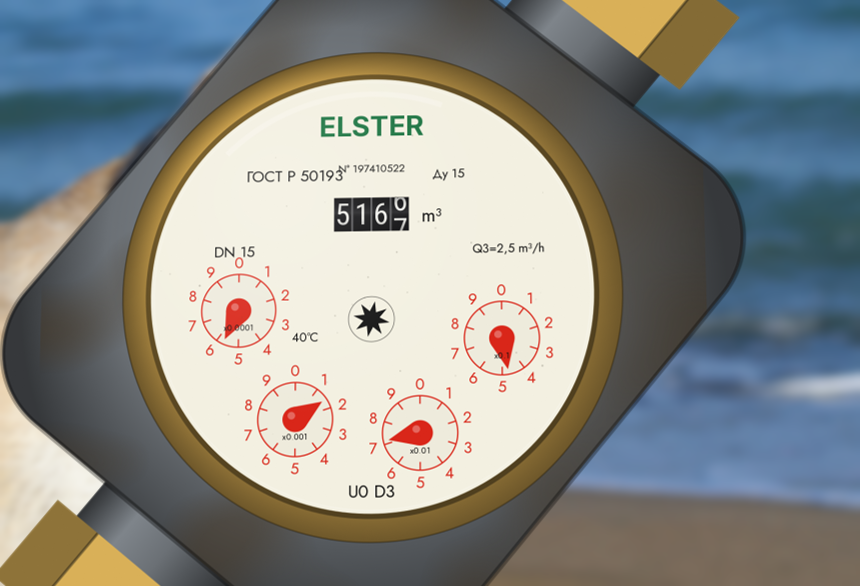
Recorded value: **5166.4715** m³
